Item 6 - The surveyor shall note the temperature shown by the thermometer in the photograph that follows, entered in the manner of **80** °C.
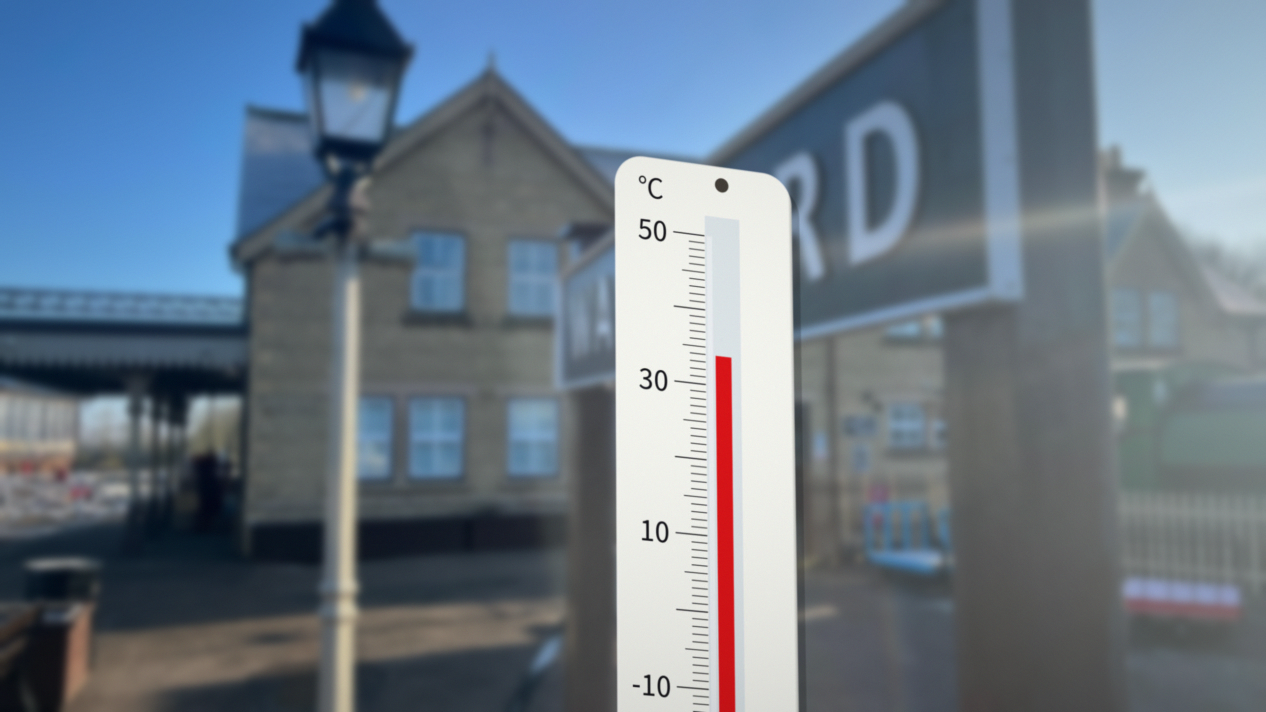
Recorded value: **34** °C
